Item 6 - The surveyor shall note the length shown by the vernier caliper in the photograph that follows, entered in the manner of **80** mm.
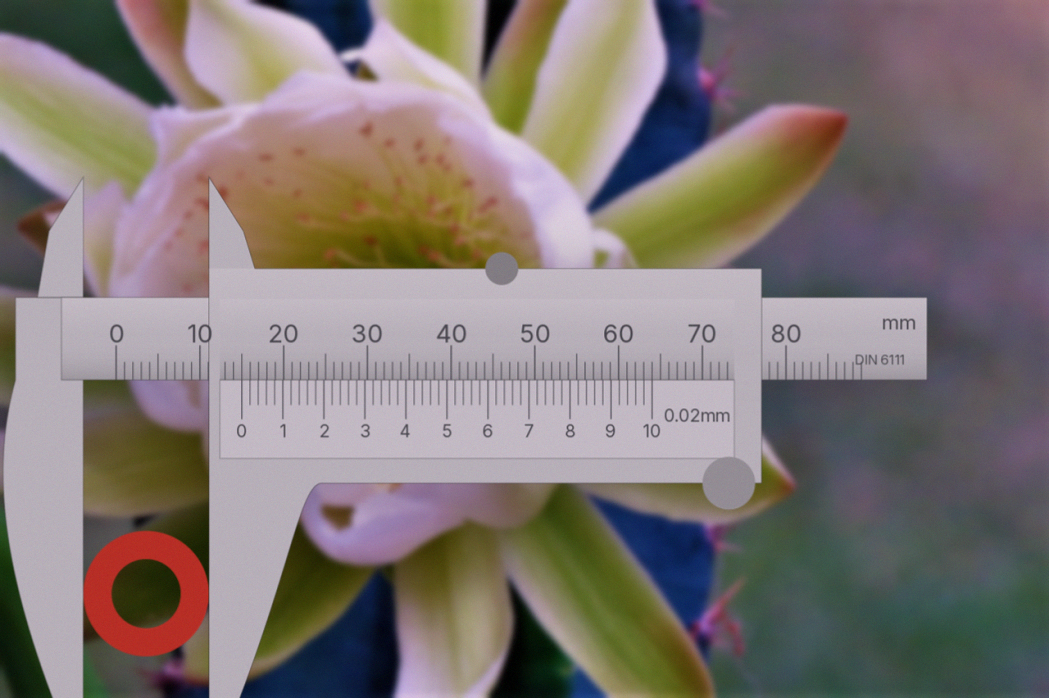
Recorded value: **15.0** mm
